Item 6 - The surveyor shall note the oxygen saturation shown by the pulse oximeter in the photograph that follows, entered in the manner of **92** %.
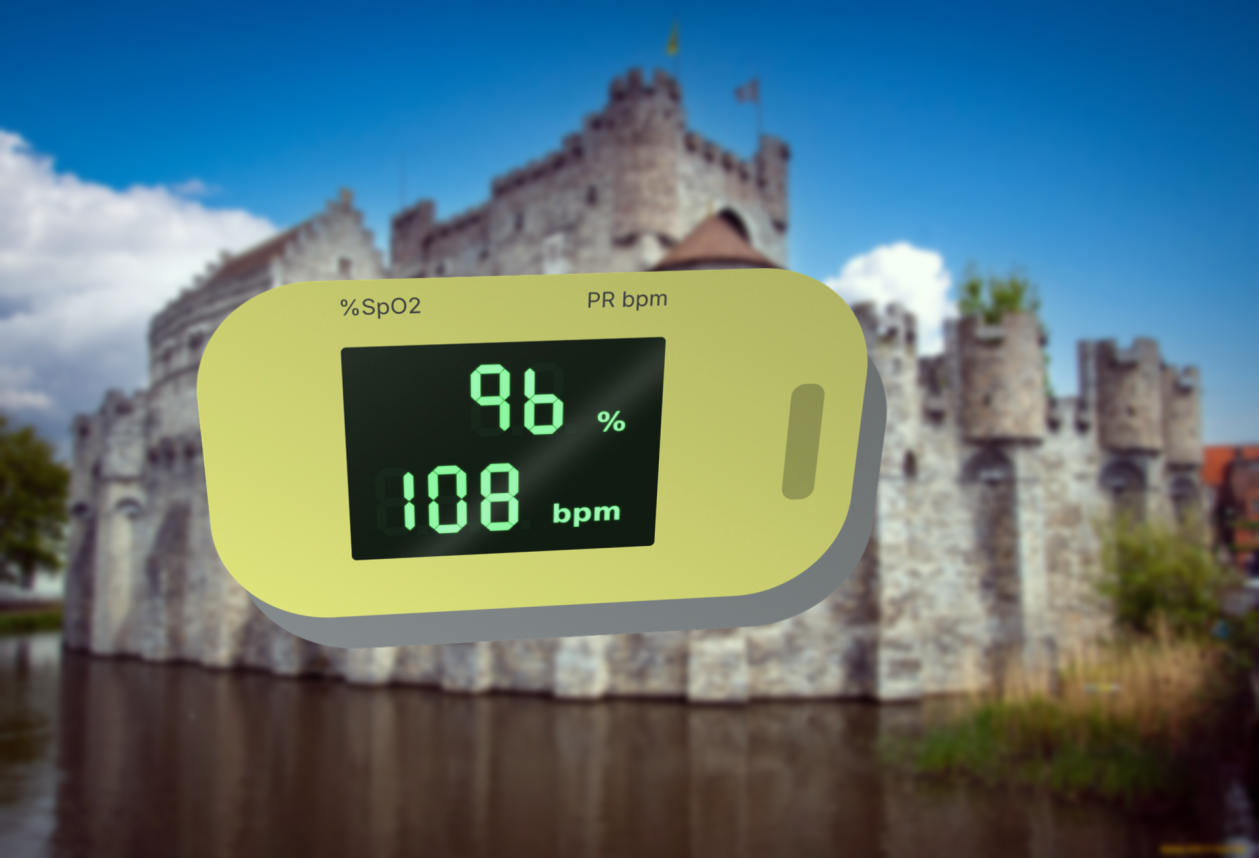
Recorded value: **96** %
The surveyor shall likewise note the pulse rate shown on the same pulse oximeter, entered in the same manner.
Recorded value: **108** bpm
